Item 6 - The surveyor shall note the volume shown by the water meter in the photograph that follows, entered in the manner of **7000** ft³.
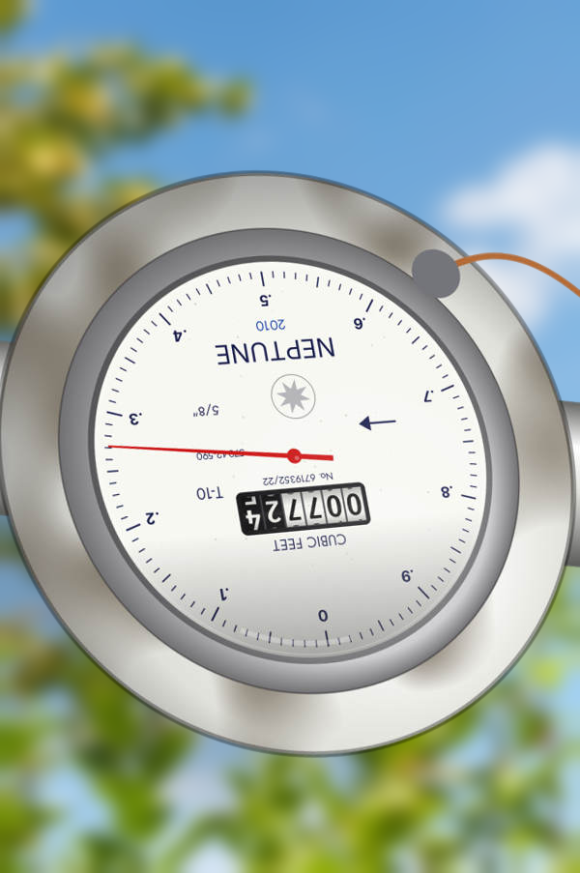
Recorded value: **7724.27** ft³
